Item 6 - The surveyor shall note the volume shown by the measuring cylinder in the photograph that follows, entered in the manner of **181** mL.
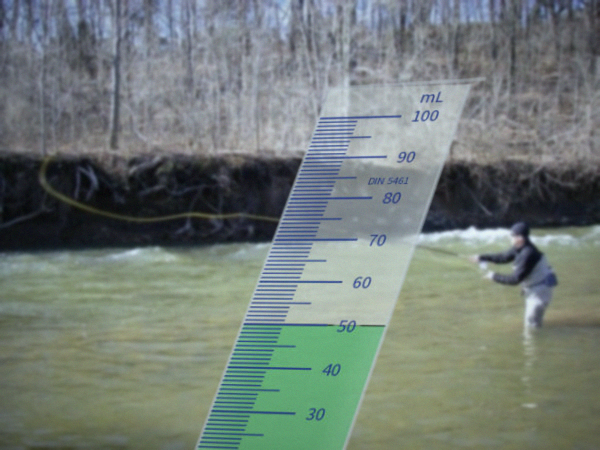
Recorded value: **50** mL
